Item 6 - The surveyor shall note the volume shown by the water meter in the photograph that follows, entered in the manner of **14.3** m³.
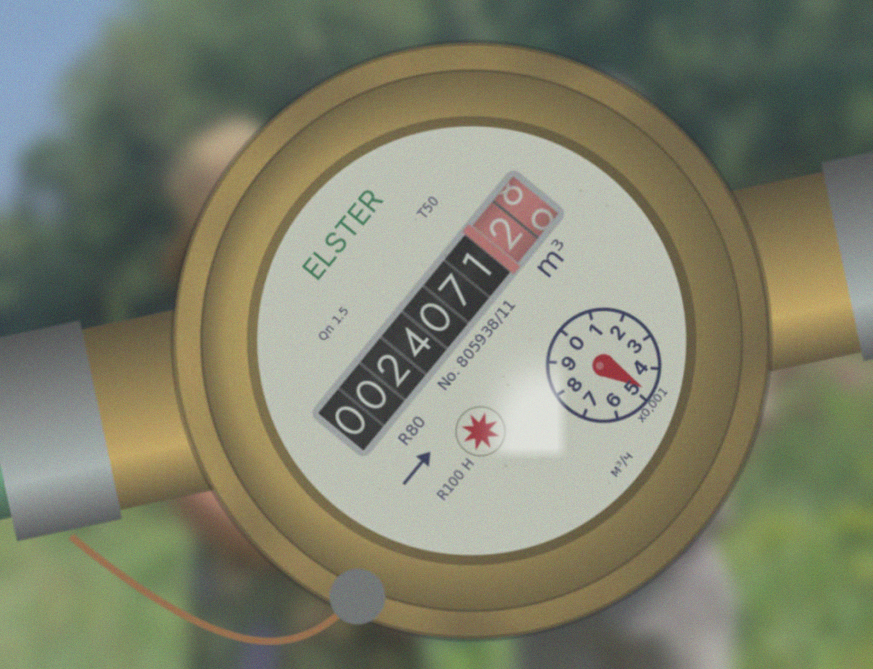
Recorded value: **24071.284** m³
